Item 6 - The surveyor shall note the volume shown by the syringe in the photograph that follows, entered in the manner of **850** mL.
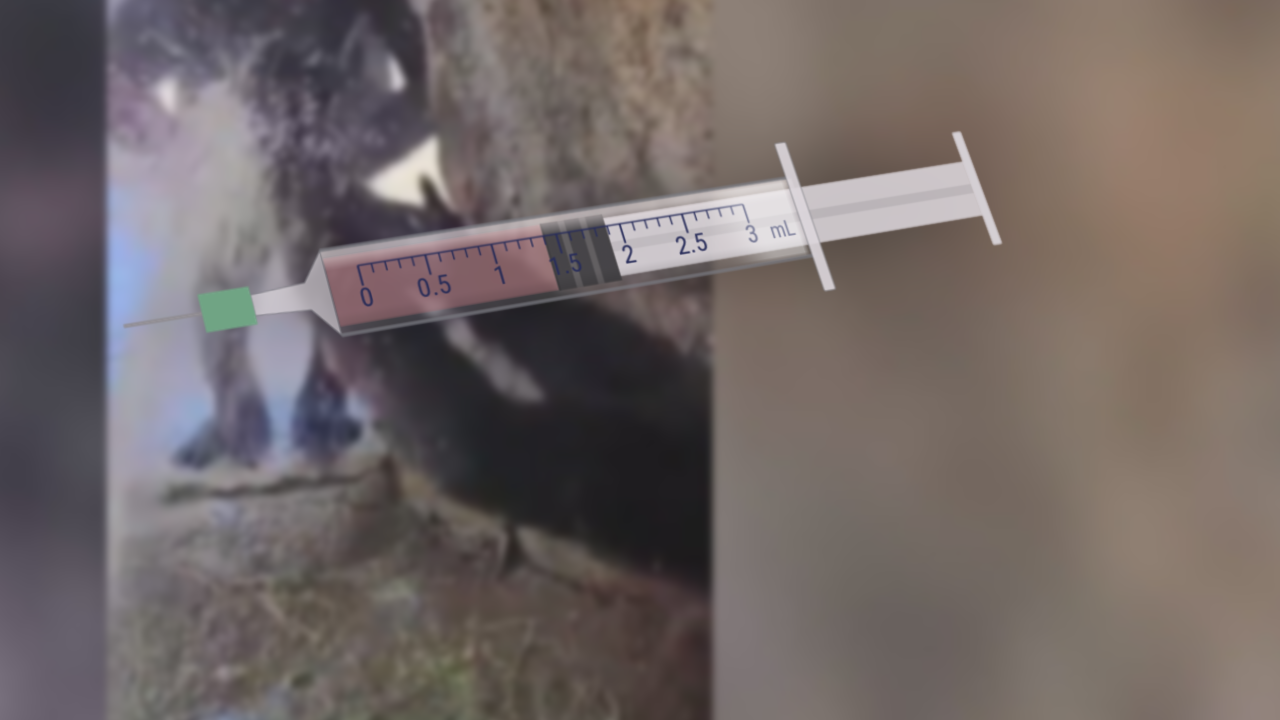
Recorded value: **1.4** mL
